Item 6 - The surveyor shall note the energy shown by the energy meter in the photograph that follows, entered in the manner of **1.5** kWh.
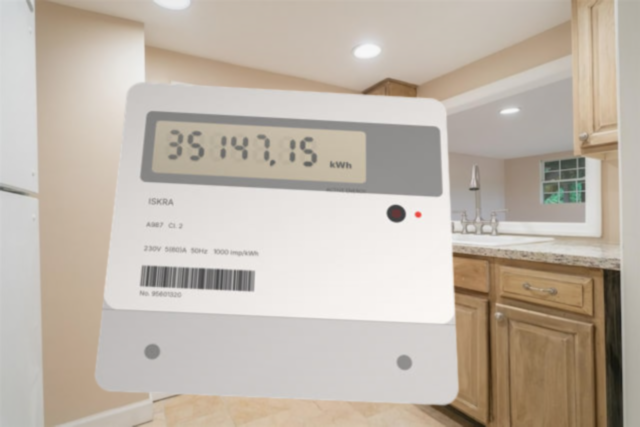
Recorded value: **35147.15** kWh
